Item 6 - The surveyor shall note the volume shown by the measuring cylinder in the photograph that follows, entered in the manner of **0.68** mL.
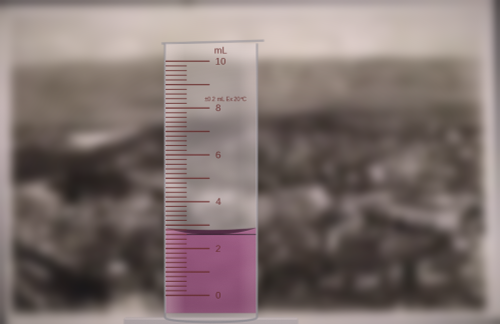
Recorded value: **2.6** mL
